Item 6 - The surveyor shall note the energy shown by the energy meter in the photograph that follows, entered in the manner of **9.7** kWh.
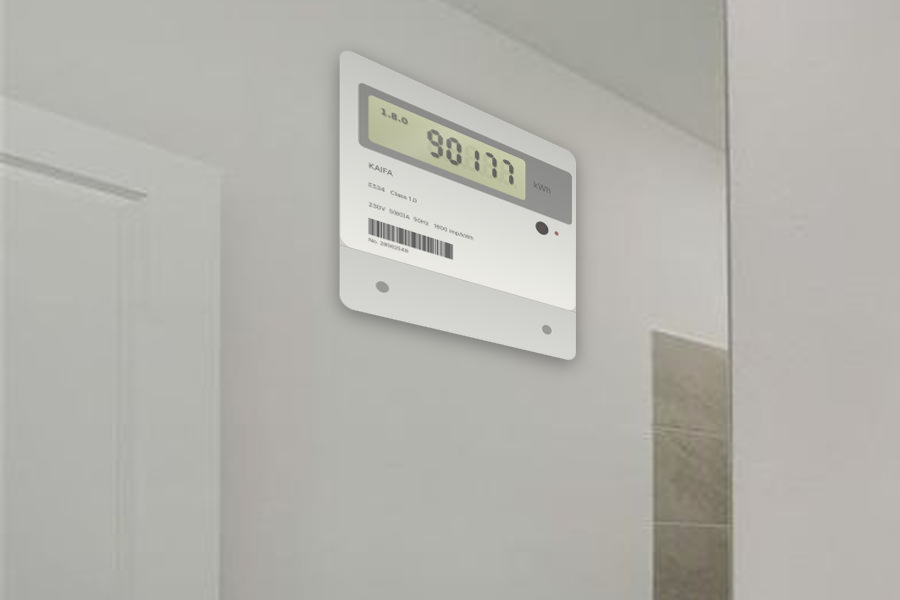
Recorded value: **90177** kWh
